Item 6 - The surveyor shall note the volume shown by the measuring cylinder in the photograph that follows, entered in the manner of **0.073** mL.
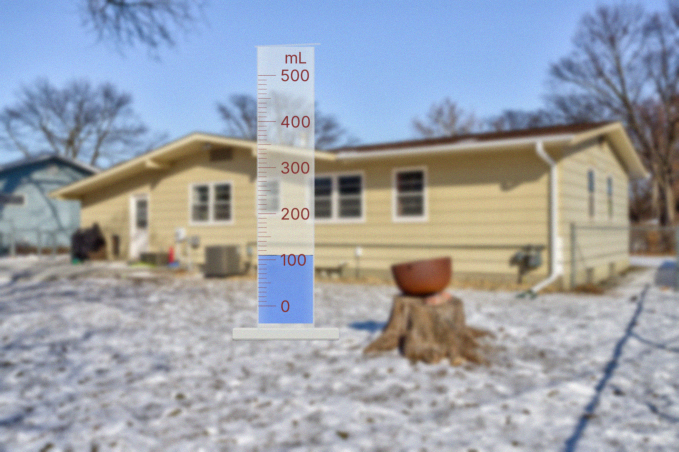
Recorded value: **110** mL
